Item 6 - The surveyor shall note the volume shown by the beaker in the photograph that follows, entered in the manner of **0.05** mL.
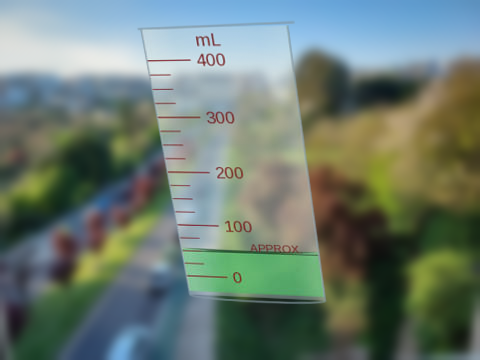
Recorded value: **50** mL
